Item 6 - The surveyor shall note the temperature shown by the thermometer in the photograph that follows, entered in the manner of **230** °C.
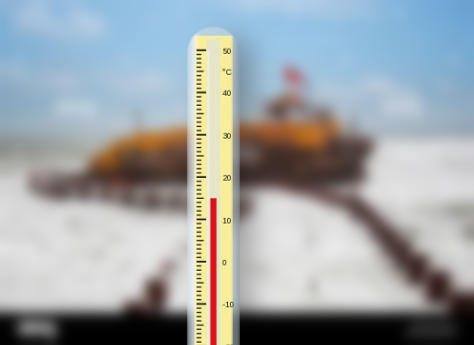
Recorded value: **15** °C
